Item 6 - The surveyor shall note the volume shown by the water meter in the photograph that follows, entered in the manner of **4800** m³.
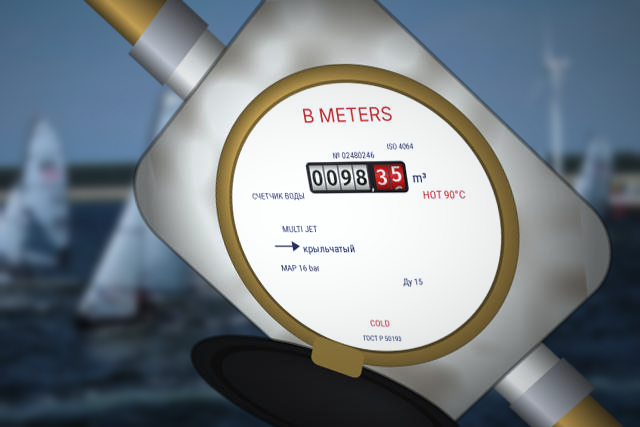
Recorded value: **98.35** m³
